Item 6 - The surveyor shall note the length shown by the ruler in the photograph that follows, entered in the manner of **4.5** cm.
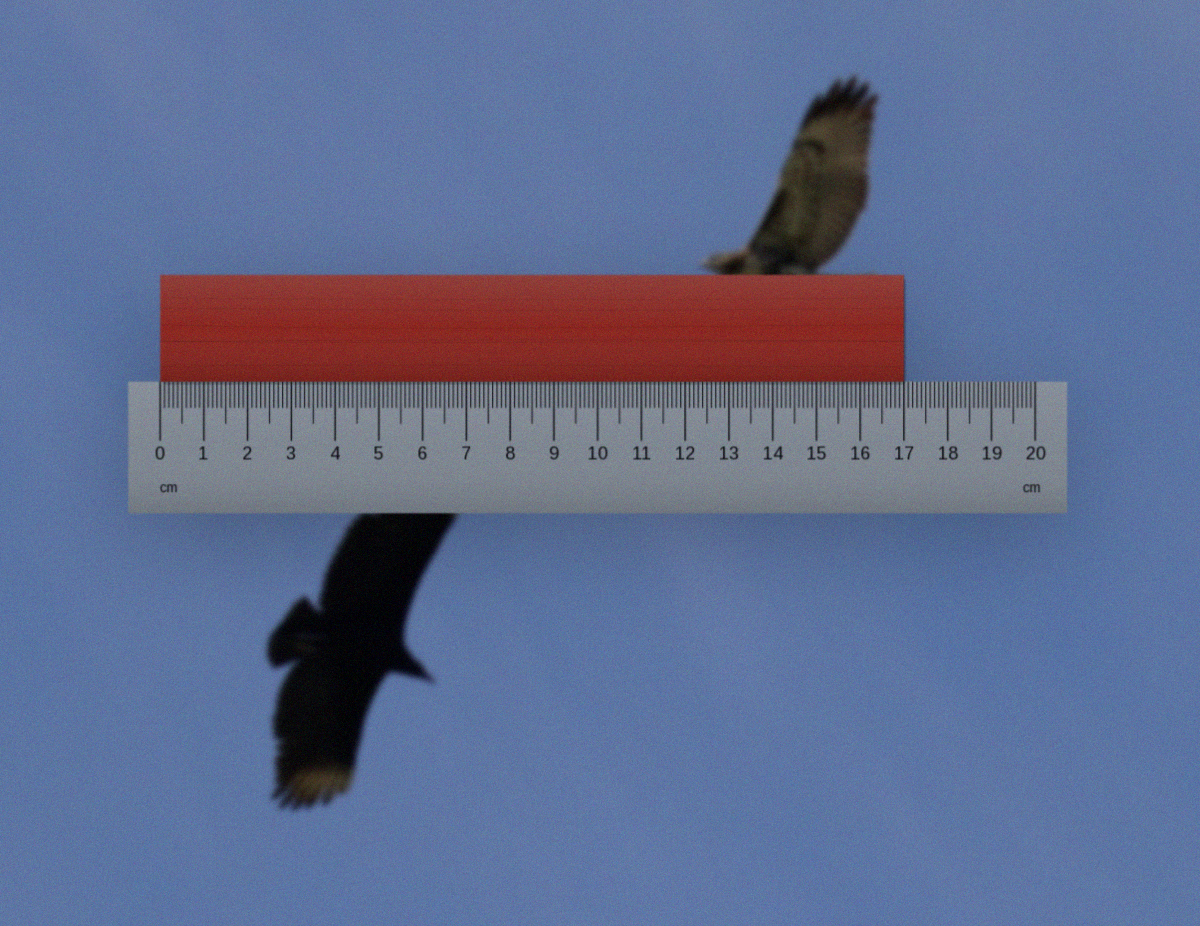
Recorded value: **17** cm
